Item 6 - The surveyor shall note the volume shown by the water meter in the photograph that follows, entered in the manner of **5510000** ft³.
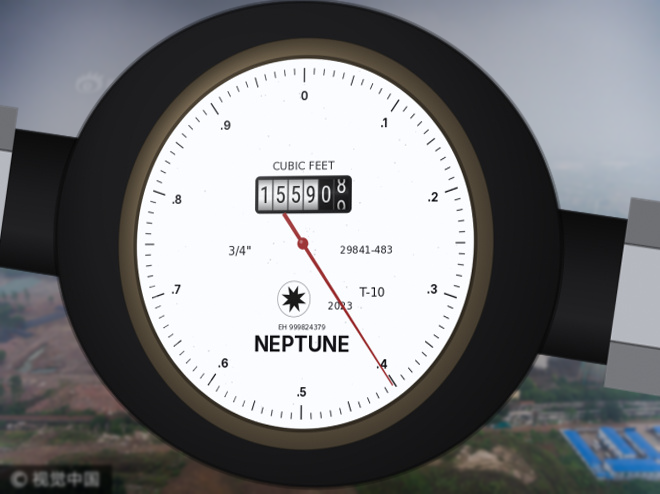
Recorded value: **155908.40** ft³
